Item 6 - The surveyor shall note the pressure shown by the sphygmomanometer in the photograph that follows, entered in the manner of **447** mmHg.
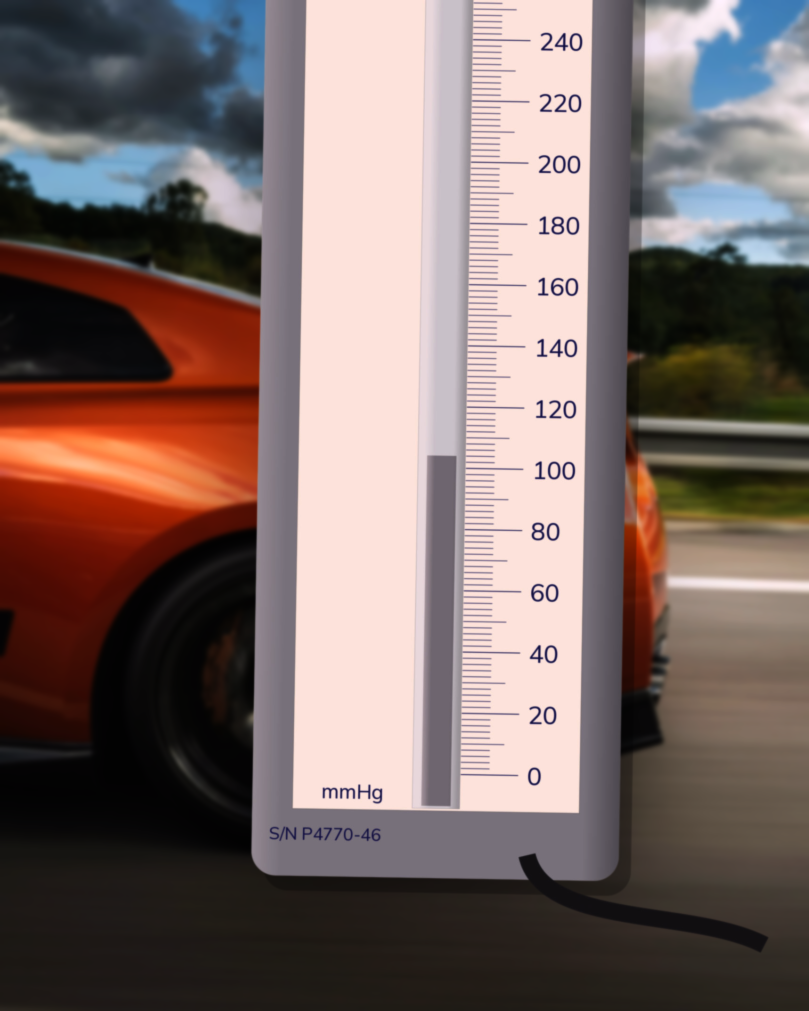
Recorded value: **104** mmHg
